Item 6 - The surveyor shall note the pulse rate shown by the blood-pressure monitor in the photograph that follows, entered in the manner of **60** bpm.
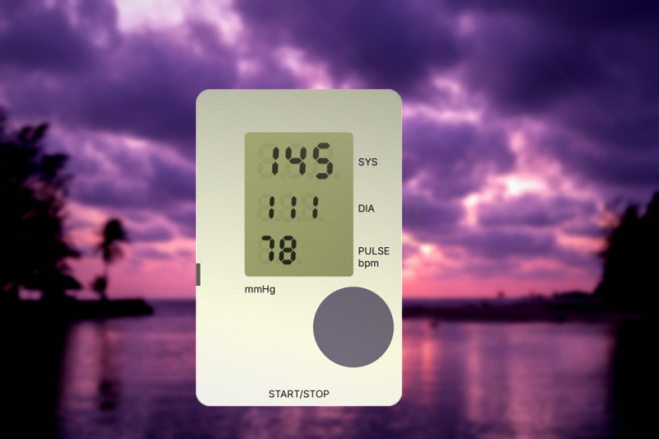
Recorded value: **78** bpm
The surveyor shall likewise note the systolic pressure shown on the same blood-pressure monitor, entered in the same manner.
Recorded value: **145** mmHg
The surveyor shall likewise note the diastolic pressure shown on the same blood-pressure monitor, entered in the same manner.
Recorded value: **111** mmHg
